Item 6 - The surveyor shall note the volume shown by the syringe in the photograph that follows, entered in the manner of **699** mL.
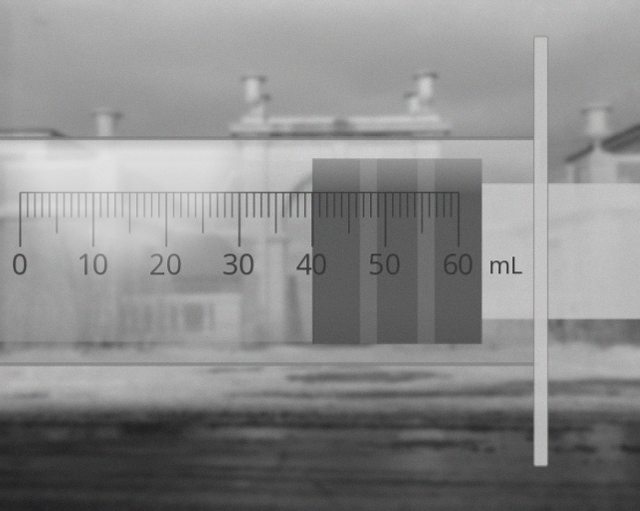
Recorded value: **40** mL
